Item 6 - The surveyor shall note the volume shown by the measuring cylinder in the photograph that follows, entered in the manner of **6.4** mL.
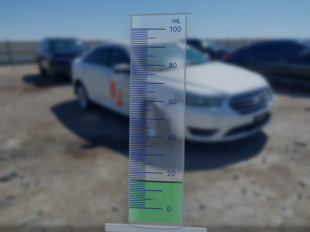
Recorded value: **15** mL
